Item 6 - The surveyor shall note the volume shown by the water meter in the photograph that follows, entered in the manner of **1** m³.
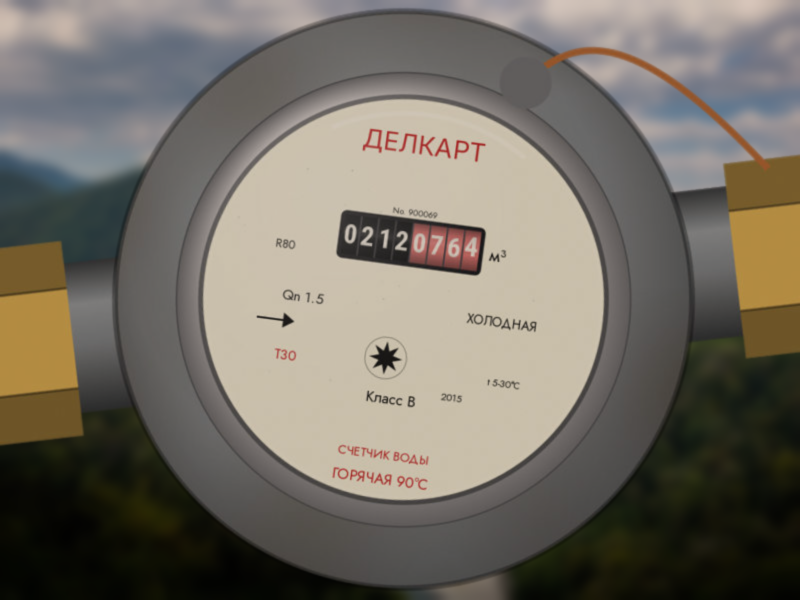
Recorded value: **212.0764** m³
